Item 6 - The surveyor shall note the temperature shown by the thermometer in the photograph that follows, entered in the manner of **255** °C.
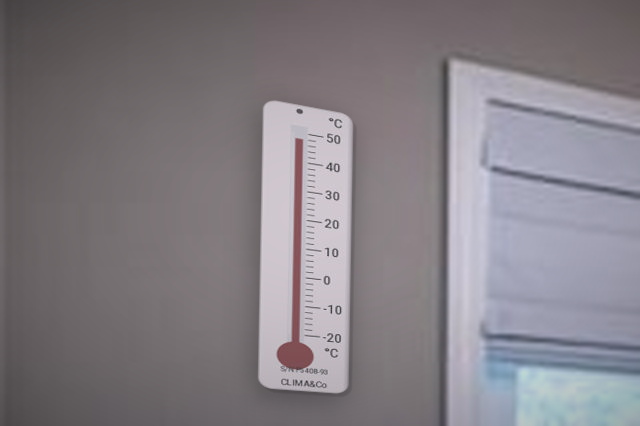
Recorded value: **48** °C
